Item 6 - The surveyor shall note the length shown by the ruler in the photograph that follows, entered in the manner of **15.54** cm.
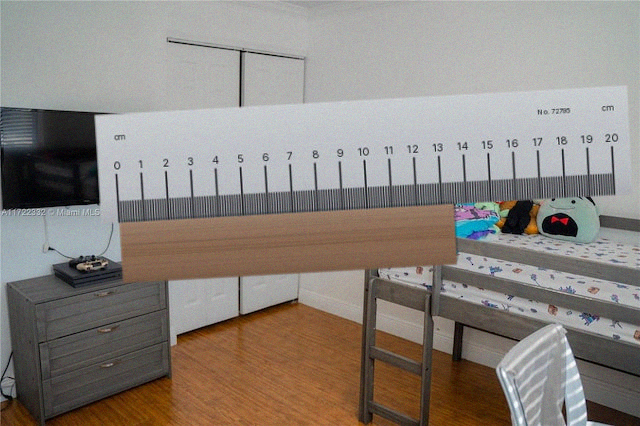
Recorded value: **13.5** cm
